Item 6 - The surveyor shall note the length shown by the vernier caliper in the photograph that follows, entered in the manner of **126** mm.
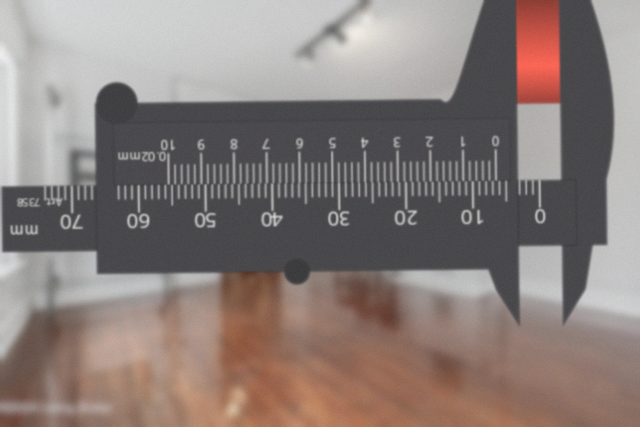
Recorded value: **6.5** mm
